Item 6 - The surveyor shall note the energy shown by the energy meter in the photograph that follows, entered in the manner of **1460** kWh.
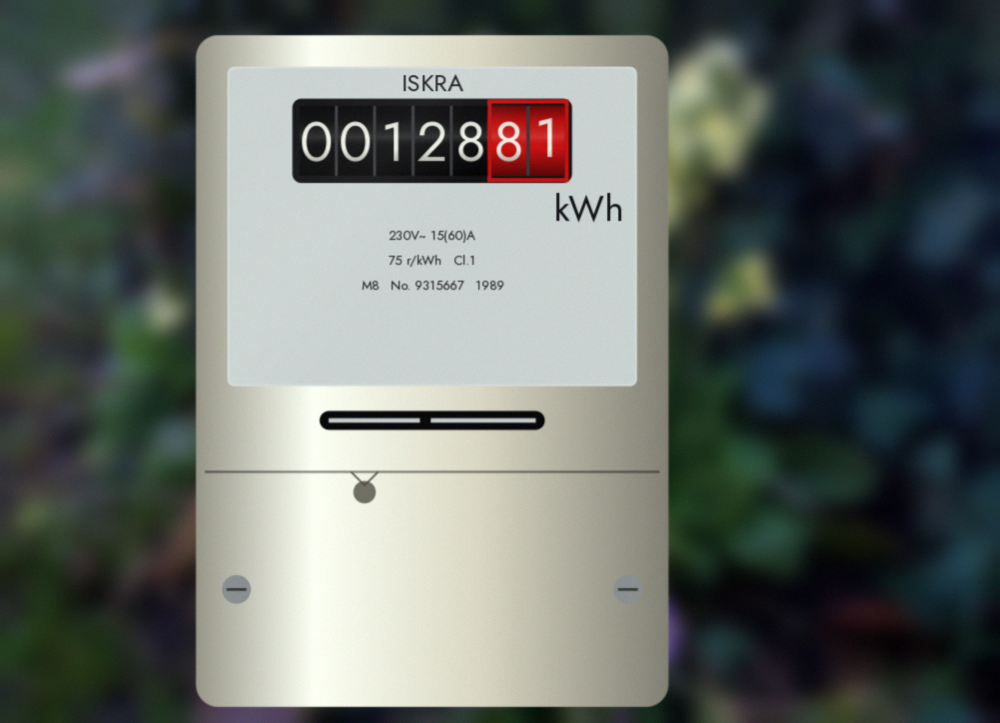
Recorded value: **128.81** kWh
